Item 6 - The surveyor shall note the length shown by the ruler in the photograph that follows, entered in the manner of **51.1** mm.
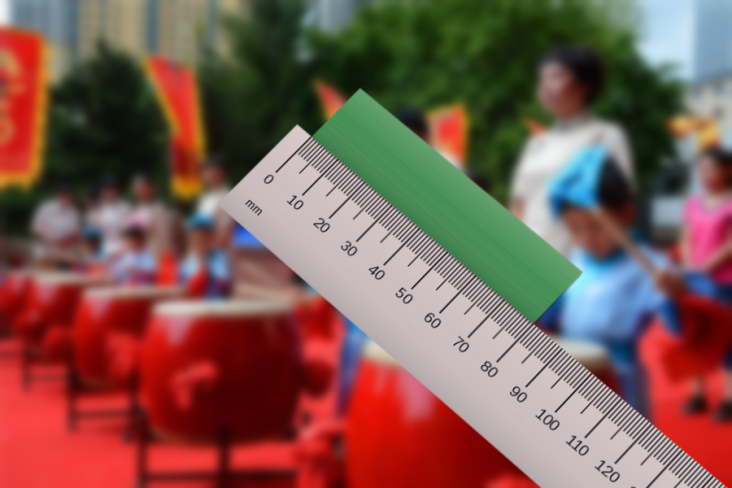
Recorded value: **80** mm
